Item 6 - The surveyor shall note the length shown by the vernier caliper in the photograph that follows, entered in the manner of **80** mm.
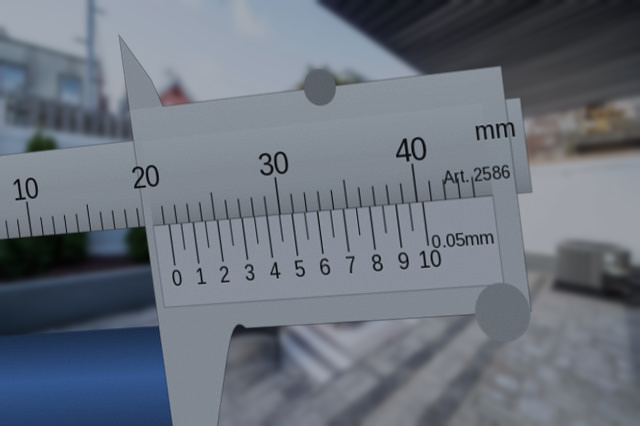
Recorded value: **21.4** mm
